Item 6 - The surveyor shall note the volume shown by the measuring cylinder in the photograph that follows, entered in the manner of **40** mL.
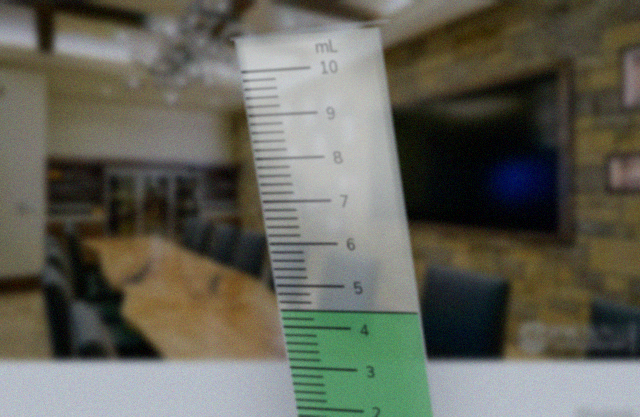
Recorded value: **4.4** mL
